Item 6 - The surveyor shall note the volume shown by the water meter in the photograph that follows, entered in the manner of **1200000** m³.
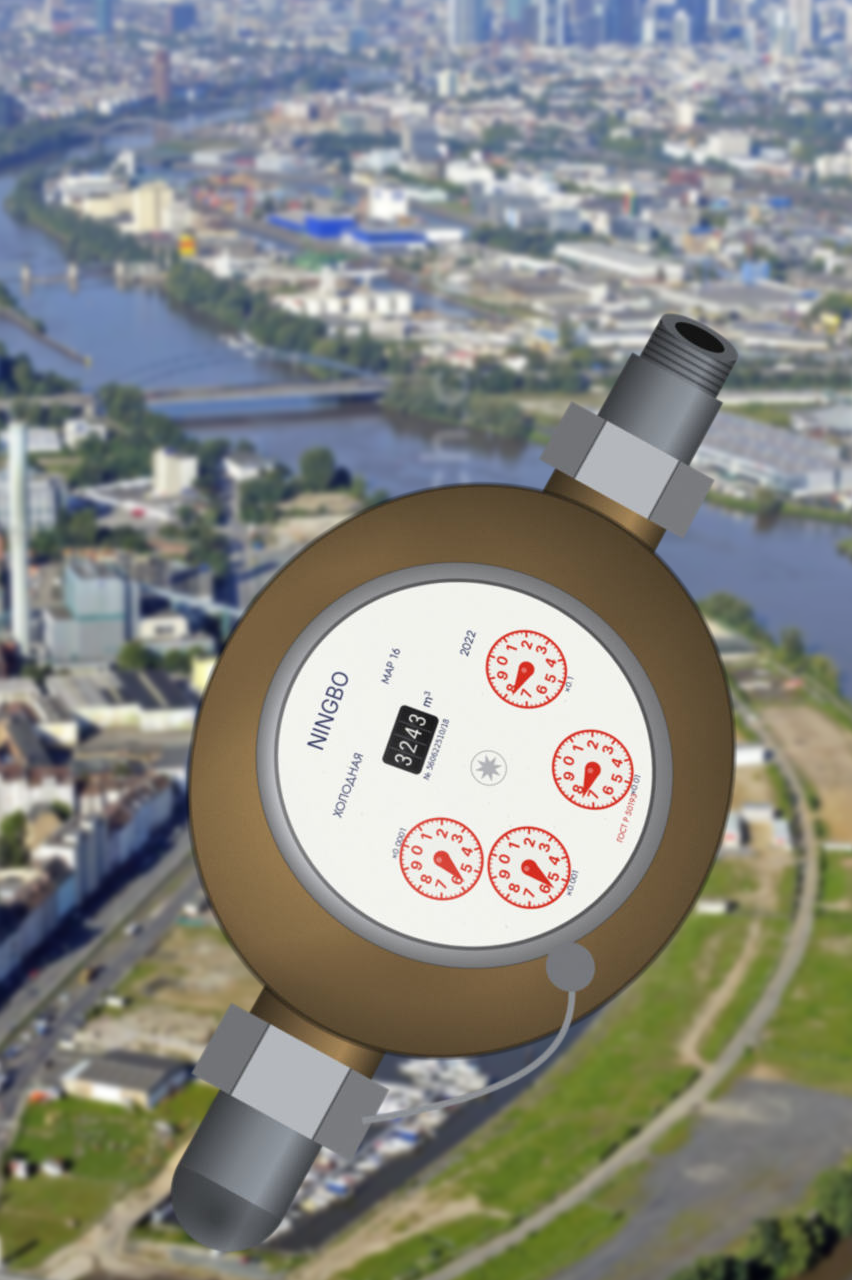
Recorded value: **3243.7755** m³
